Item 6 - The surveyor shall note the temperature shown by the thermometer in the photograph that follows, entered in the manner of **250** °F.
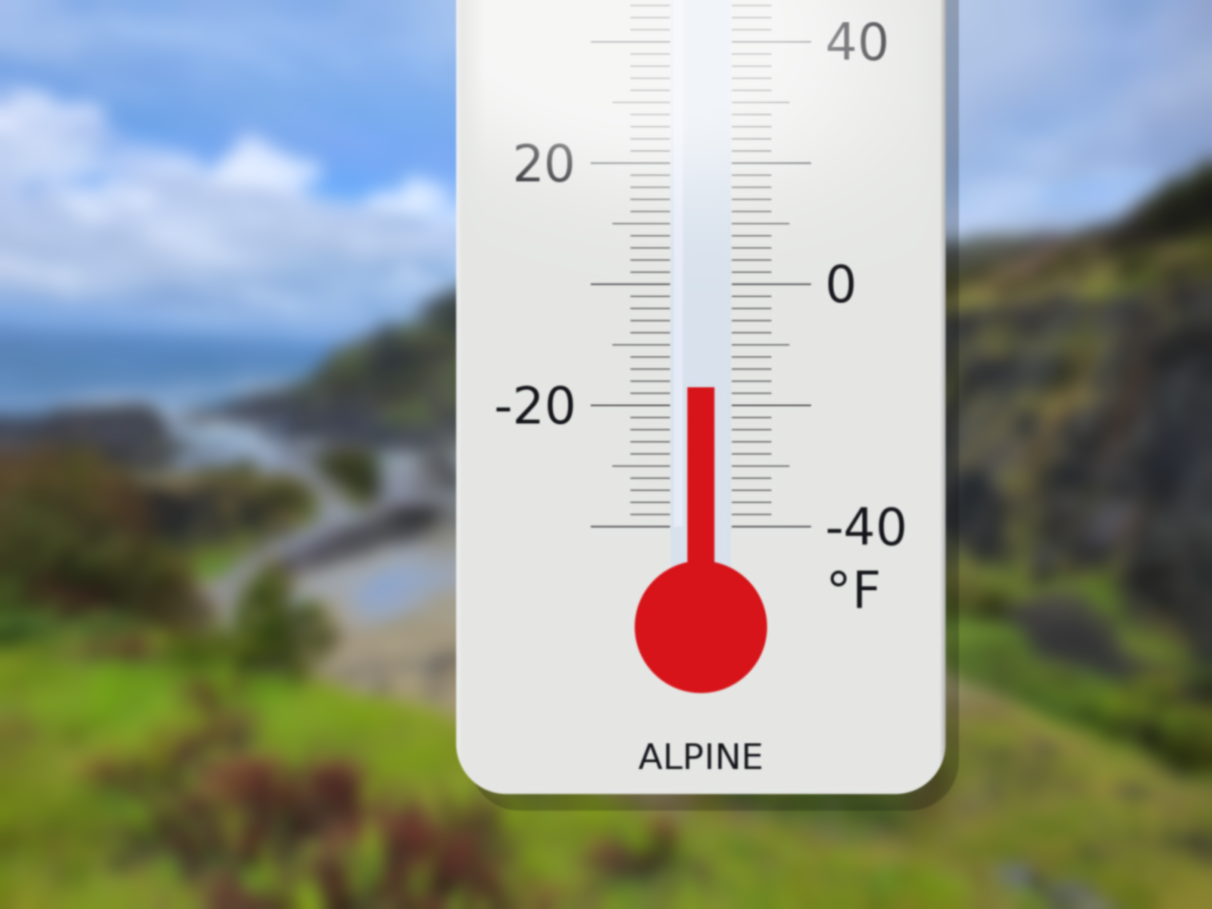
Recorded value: **-17** °F
